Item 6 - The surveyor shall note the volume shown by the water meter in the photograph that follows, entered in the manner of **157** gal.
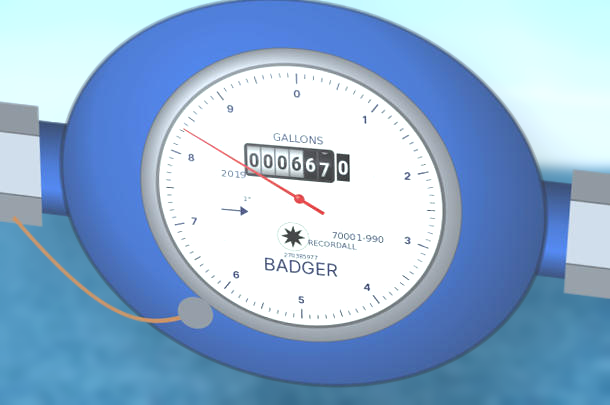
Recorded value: **6668.3** gal
